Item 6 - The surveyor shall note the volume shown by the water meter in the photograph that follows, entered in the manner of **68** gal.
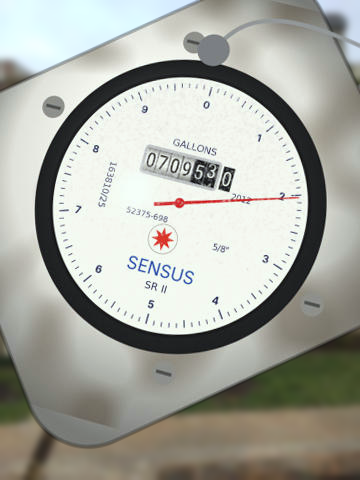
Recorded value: **709532.0** gal
